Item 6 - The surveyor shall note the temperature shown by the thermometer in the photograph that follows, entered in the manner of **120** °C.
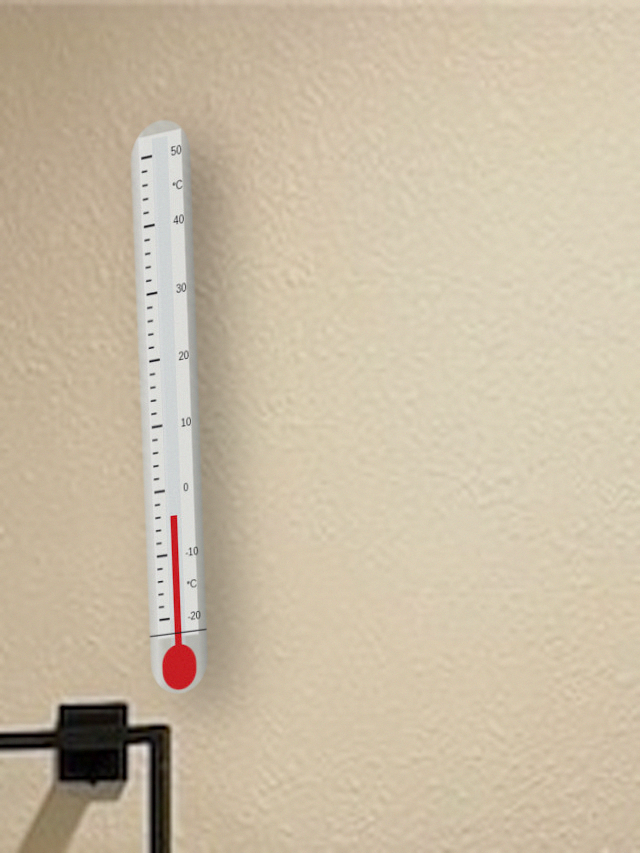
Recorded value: **-4** °C
